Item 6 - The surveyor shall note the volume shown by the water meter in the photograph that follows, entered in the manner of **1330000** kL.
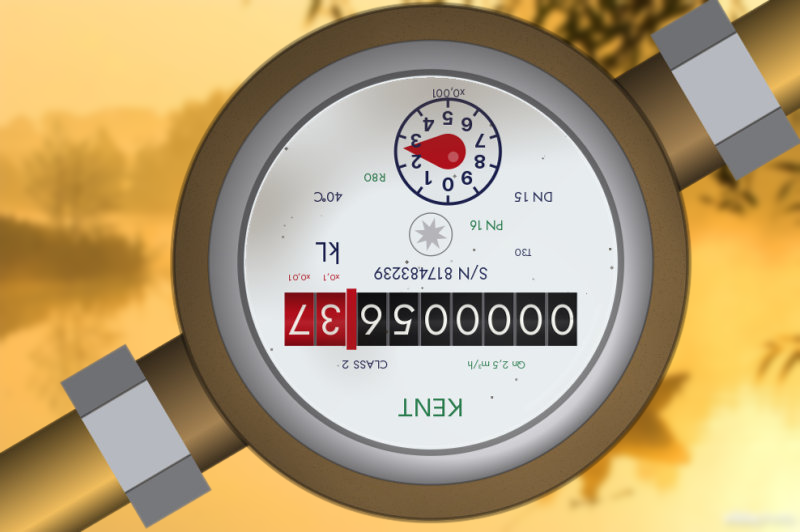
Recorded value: **56.372** kL
